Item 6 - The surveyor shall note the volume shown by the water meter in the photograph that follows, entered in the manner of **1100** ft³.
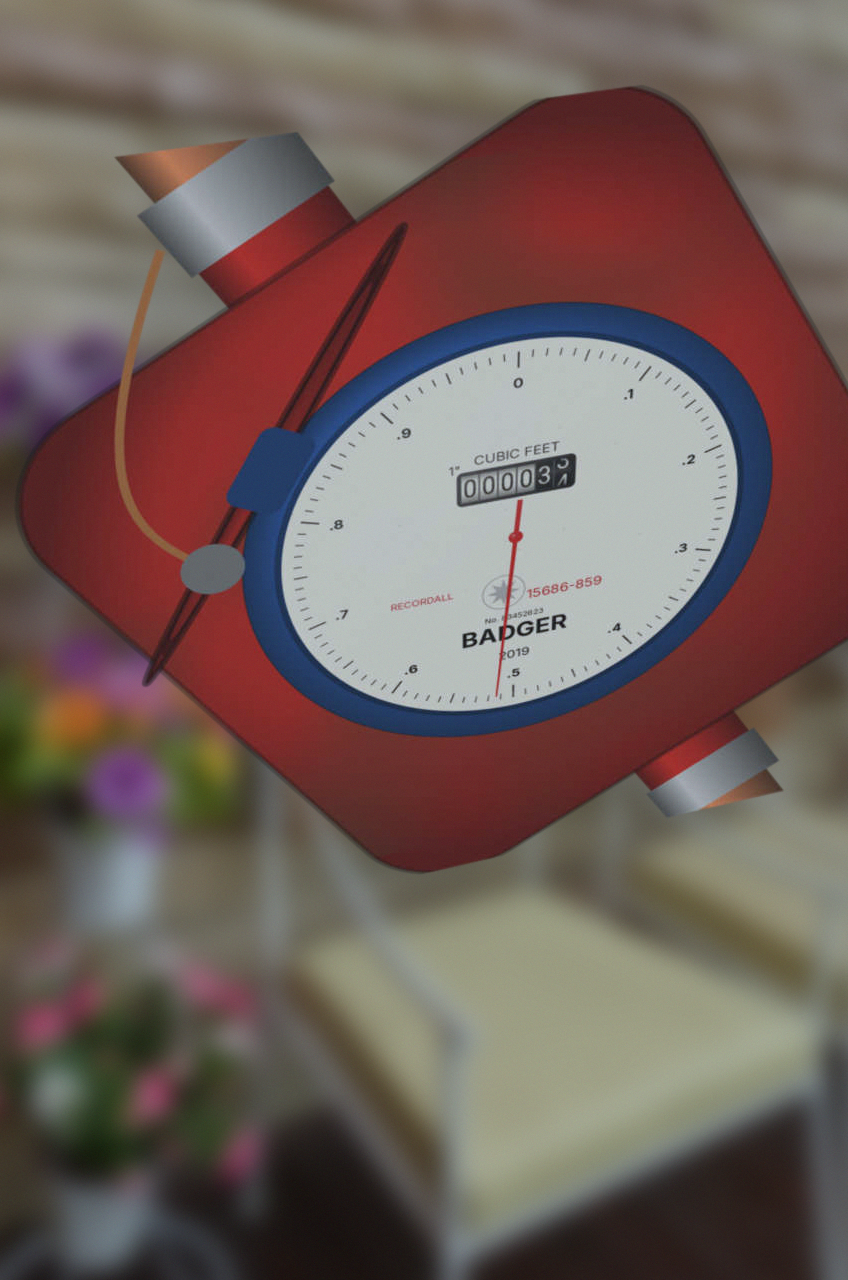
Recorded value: **33.51** ft³
